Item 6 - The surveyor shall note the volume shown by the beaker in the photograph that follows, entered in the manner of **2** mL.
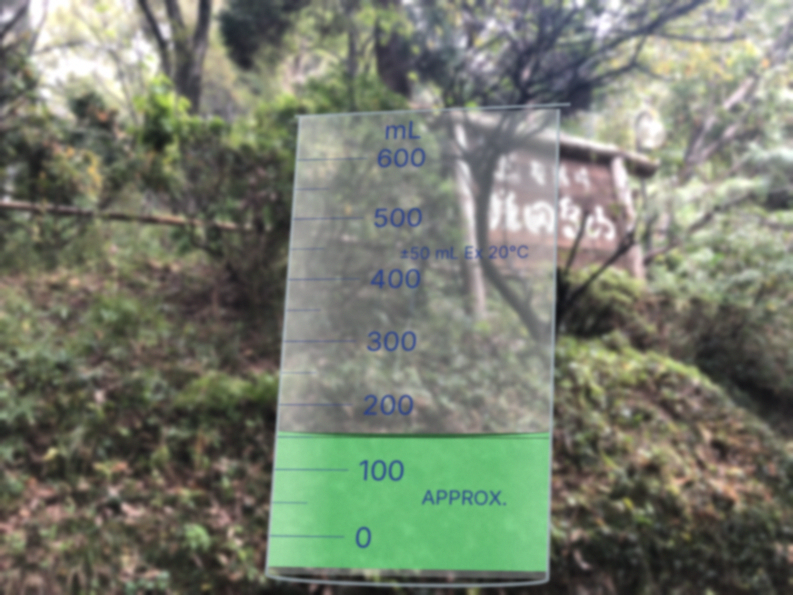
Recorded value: **150** mL
